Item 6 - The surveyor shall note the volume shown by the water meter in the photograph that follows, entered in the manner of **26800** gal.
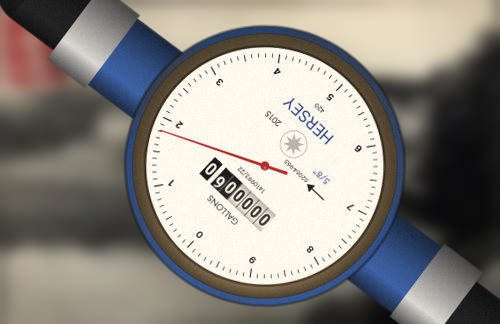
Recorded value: **61.8** gal
